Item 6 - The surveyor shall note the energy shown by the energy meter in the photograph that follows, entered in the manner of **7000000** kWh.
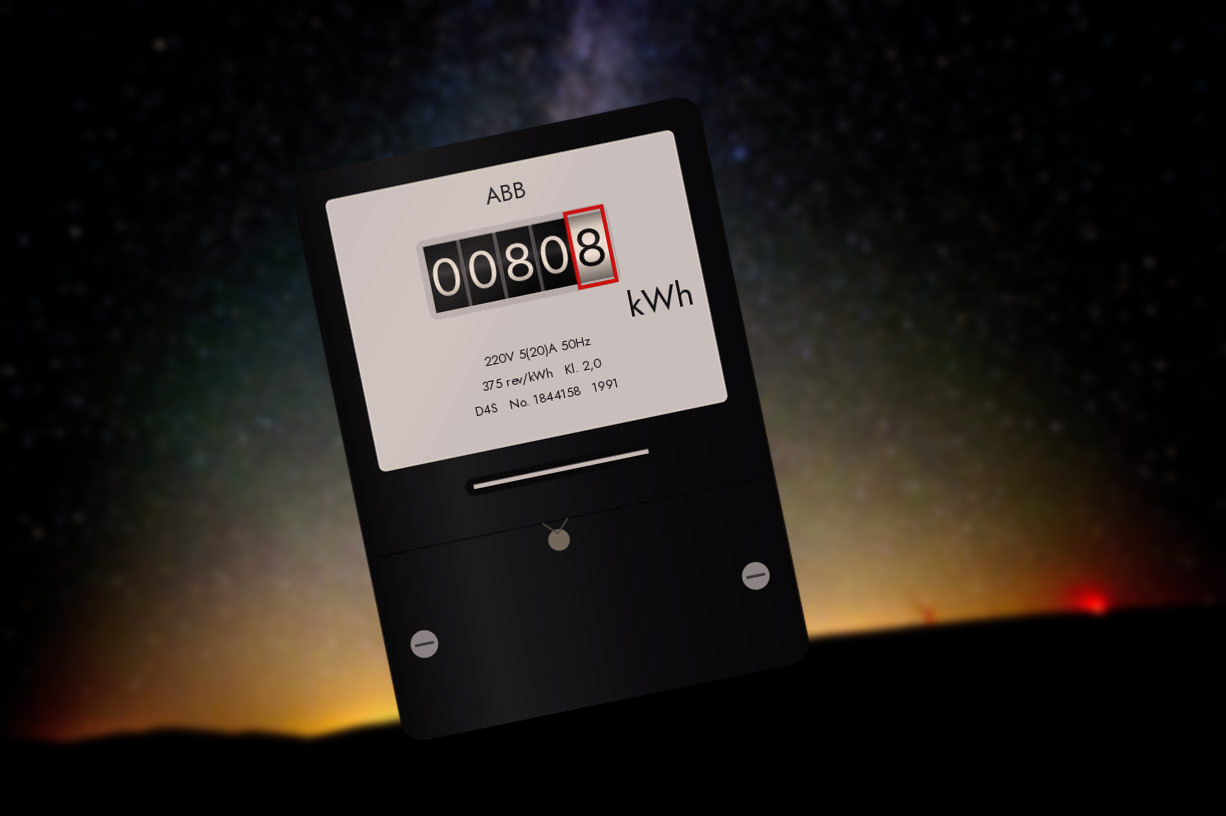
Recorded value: **80.8** kWh
